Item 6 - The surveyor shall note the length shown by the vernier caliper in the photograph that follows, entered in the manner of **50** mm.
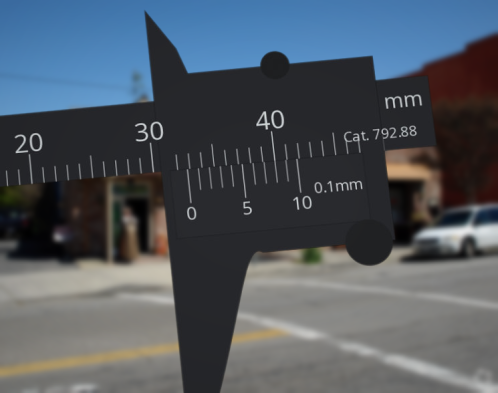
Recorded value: **32.8** mm
